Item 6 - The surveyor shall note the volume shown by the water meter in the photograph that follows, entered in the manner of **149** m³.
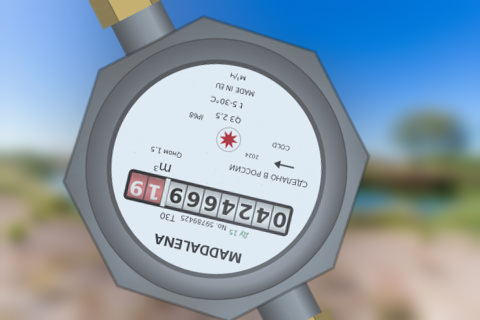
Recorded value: **424669.19** m³
